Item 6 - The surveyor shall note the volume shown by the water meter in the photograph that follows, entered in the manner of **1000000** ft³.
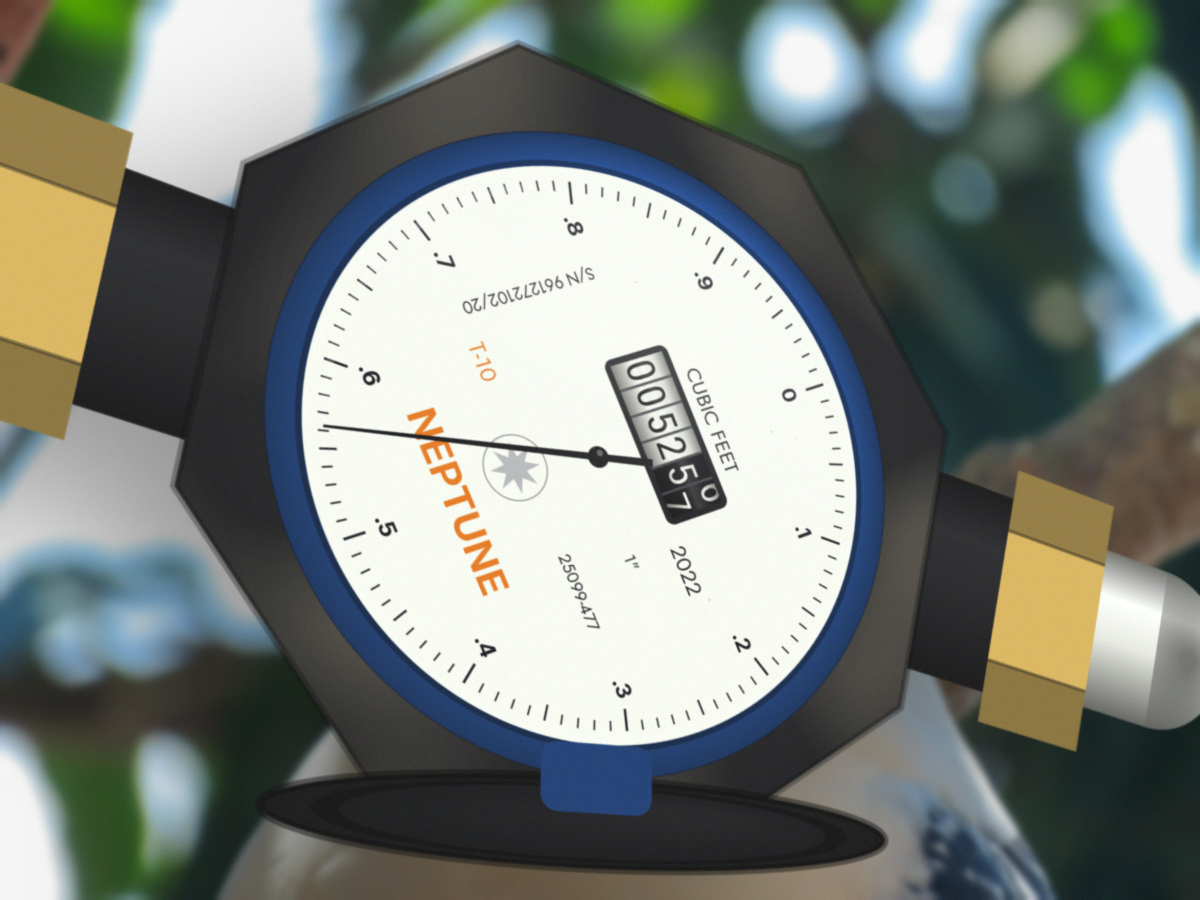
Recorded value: **5256.56** ft³
